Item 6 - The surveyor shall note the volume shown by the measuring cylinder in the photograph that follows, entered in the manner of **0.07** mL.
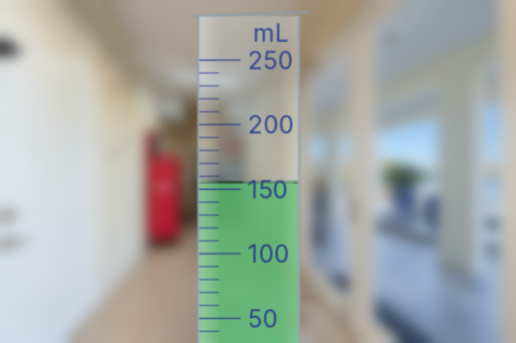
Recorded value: **155** mL
